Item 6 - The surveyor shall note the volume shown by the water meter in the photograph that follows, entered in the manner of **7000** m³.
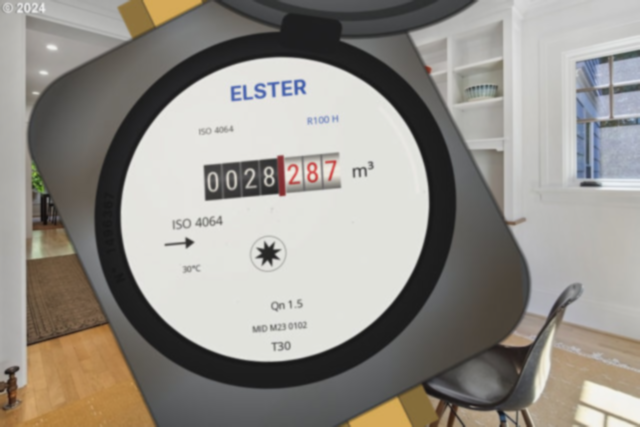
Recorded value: **28.287** m³
